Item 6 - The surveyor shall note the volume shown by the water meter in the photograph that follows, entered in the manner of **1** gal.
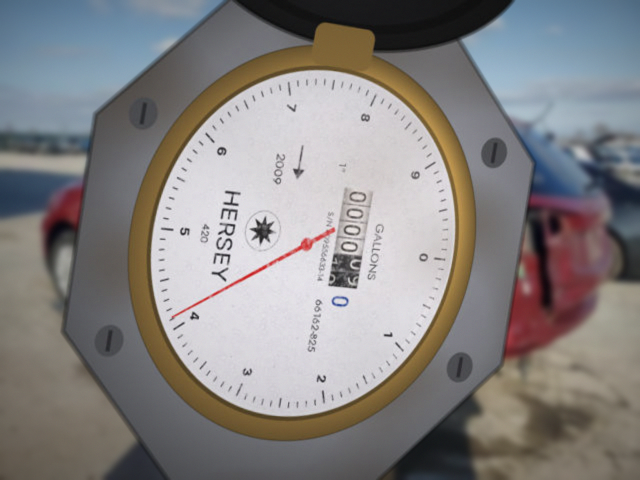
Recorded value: **94.1** gal
